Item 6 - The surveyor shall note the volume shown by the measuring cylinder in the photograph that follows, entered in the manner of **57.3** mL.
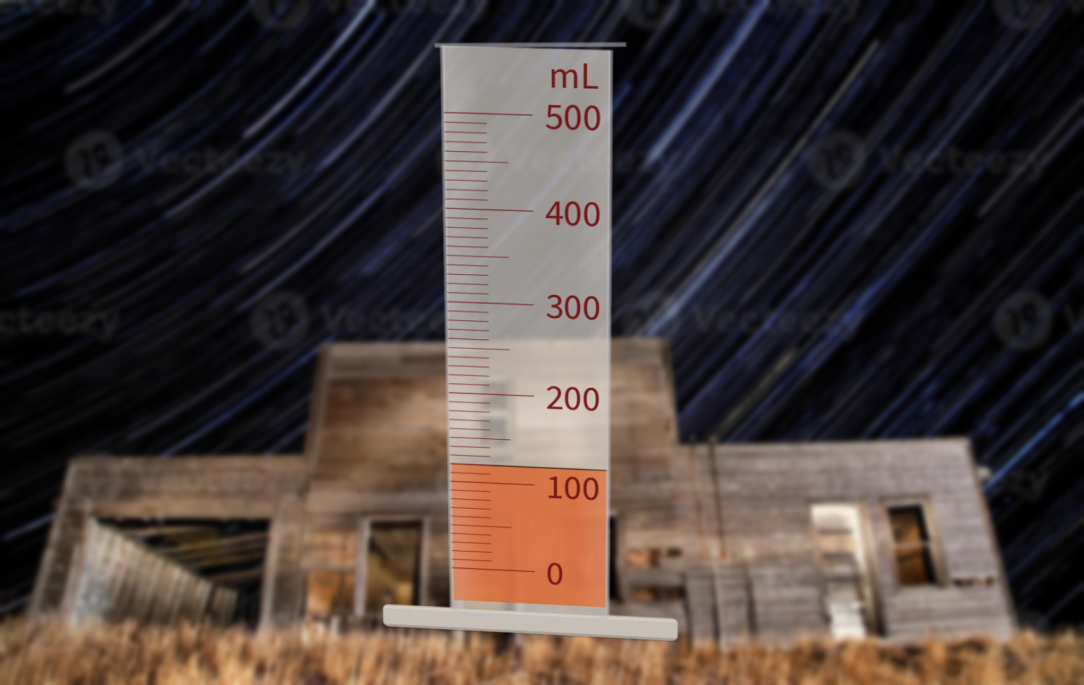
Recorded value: **120** mL
